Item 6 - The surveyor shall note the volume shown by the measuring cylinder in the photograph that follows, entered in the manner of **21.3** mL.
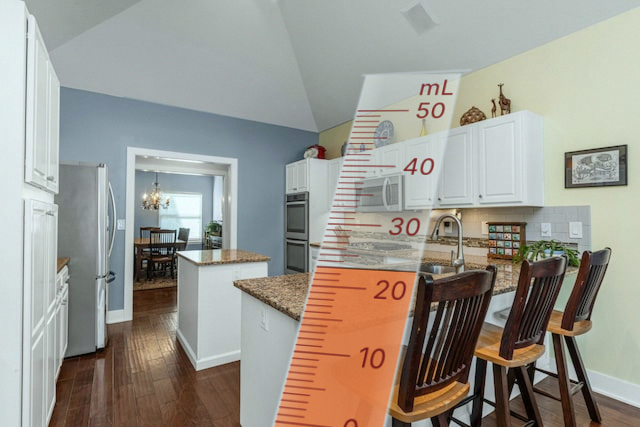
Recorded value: **23** mL
